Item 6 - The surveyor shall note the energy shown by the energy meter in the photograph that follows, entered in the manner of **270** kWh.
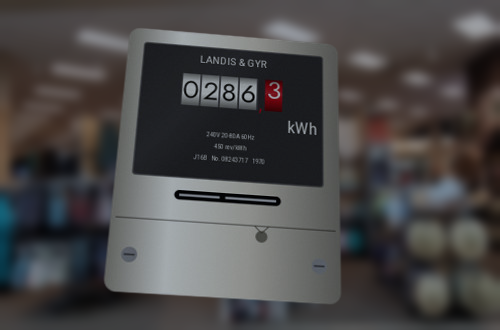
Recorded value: **286.3** kWh
